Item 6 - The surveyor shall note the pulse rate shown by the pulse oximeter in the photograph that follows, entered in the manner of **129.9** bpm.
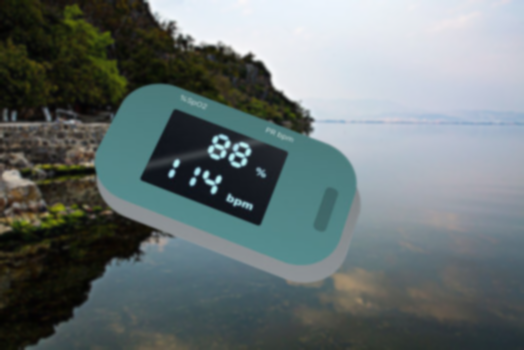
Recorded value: **114** bpm
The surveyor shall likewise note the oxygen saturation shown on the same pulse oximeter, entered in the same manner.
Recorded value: **88** %
